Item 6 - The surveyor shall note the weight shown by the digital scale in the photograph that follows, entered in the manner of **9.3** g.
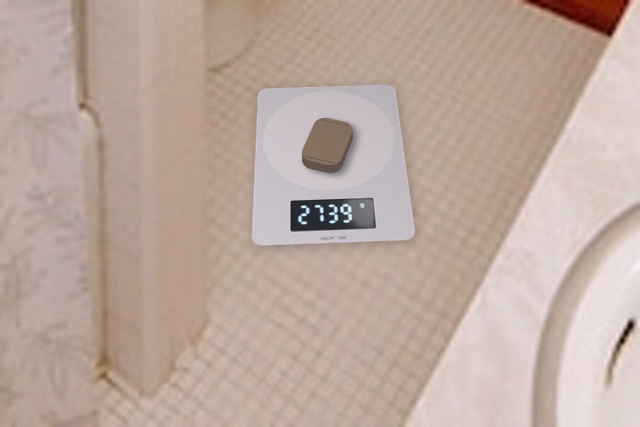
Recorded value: **2739** g
